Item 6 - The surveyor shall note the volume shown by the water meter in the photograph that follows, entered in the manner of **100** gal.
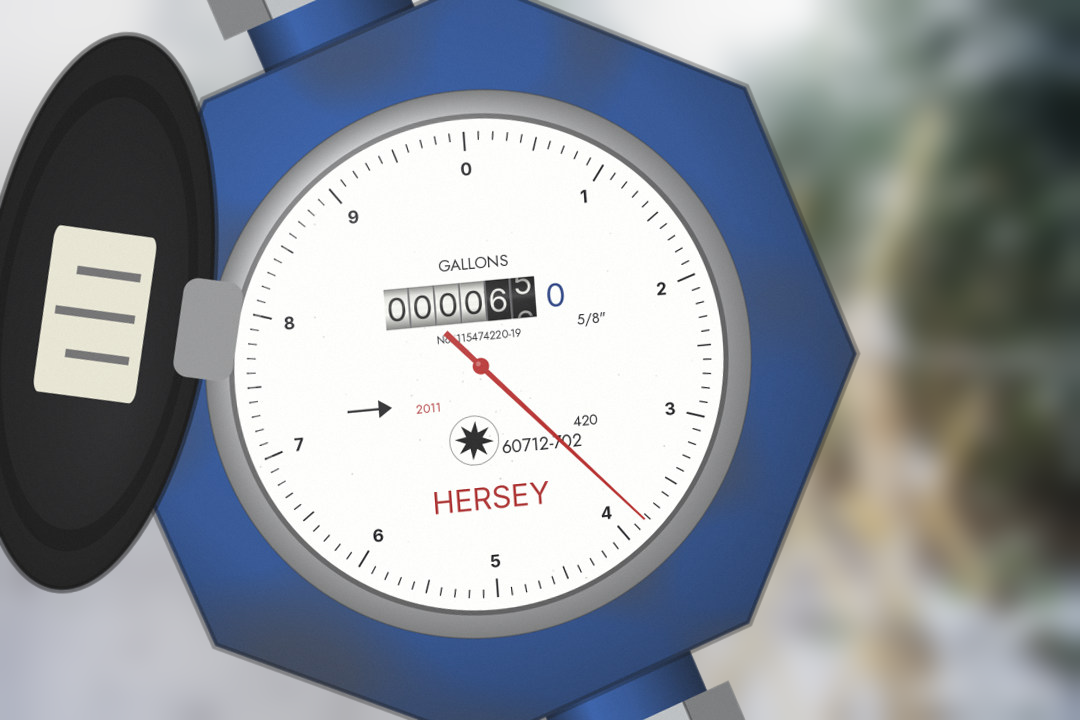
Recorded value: **653.8** gal
